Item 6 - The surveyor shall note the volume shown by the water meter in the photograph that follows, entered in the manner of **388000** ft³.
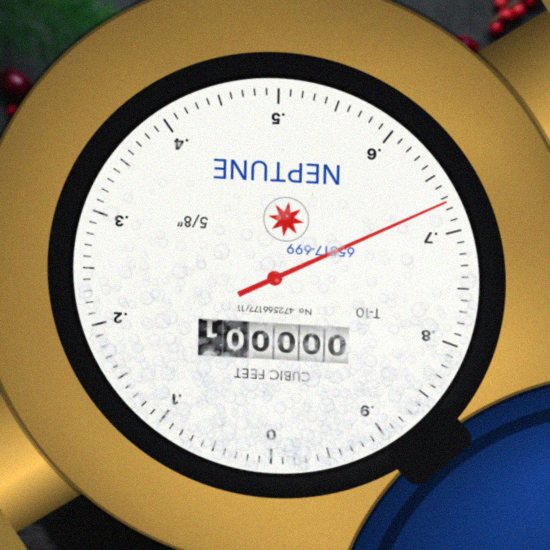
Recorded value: **0.67** ft³
